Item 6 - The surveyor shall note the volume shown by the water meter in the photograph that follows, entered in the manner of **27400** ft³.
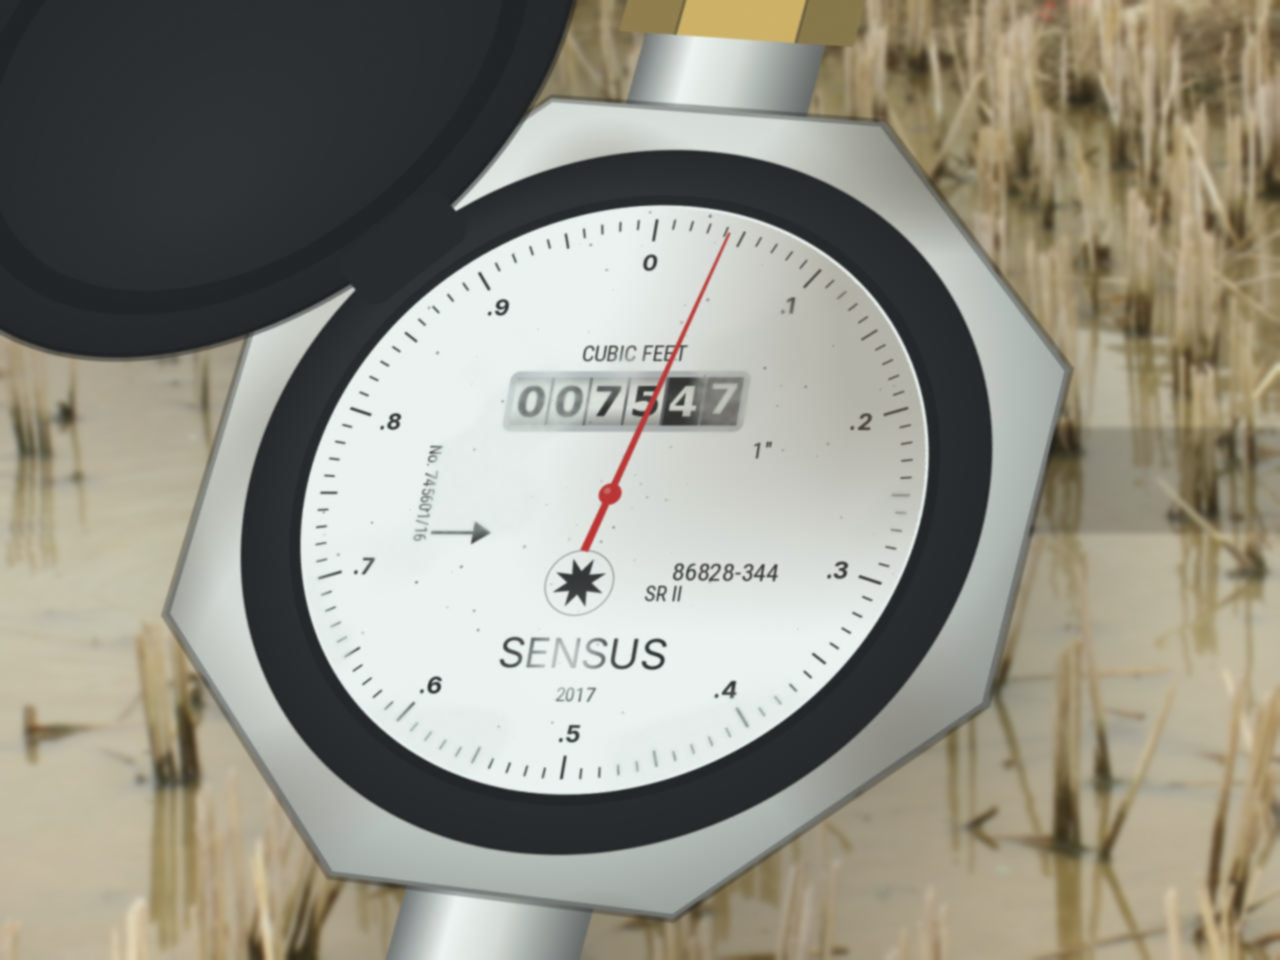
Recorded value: **7547.04** ft³
